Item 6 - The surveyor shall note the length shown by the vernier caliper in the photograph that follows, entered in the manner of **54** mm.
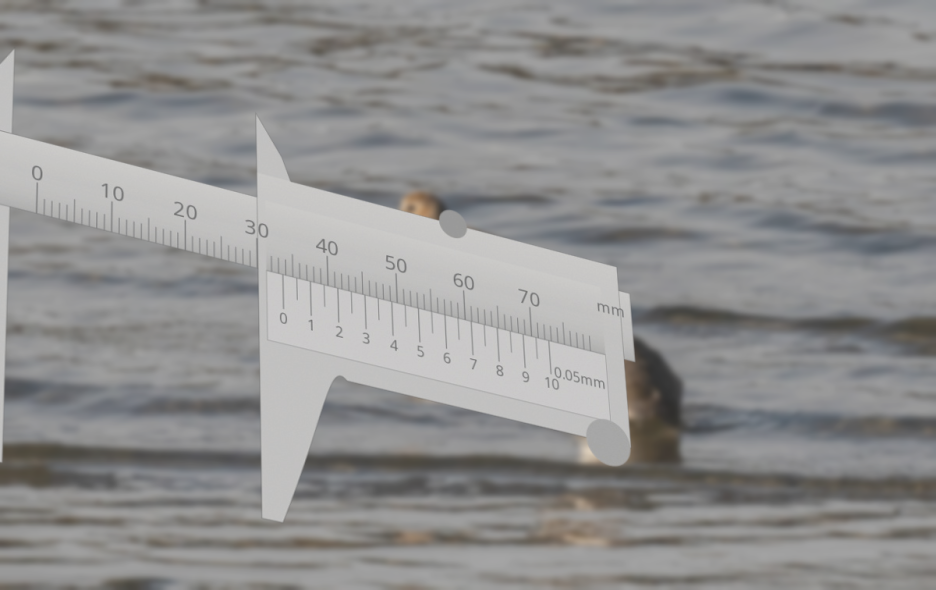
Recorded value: **33.6** mm
